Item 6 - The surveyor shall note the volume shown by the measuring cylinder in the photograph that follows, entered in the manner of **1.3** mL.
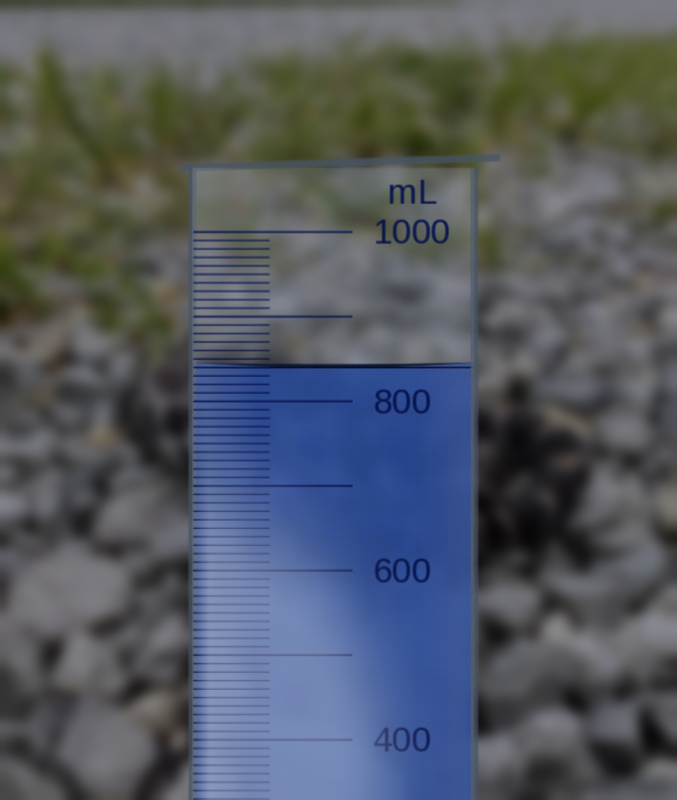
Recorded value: **840** mL
